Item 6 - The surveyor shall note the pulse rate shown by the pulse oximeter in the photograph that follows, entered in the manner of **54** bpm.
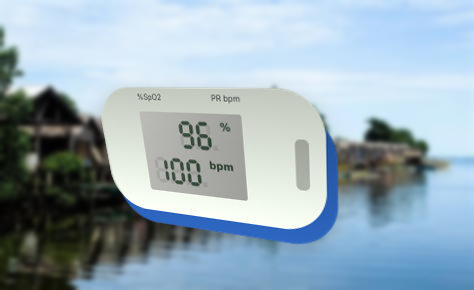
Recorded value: **100** bpm
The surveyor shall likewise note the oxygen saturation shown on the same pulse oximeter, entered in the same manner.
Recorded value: **96** %
